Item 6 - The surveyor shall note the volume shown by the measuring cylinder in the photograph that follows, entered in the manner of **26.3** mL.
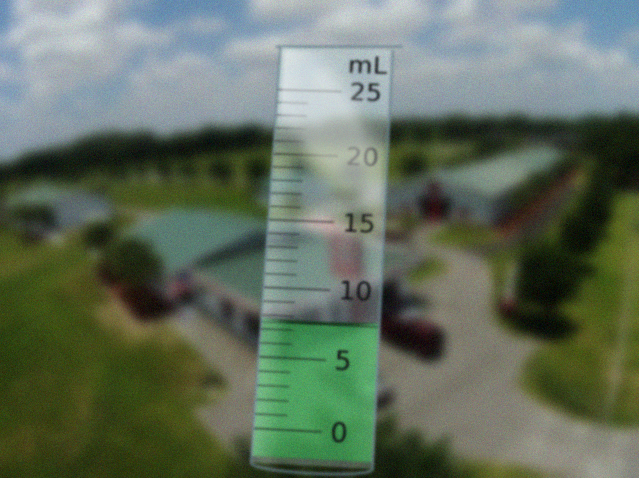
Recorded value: **7.5** mL
